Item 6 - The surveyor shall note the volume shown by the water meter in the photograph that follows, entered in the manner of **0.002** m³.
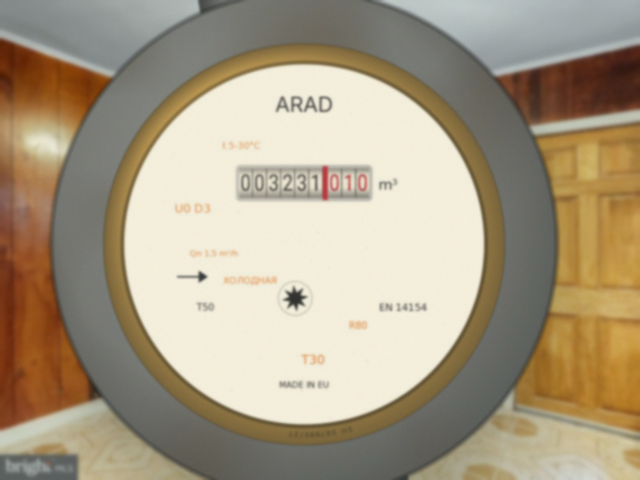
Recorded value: **3231.010** m³
